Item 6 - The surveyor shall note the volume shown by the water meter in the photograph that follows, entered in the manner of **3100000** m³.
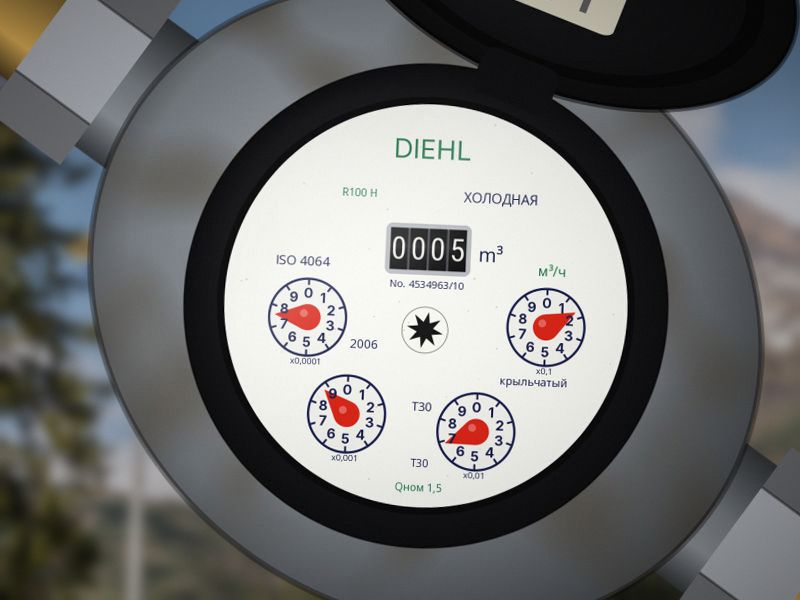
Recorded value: **5.1687** m³
